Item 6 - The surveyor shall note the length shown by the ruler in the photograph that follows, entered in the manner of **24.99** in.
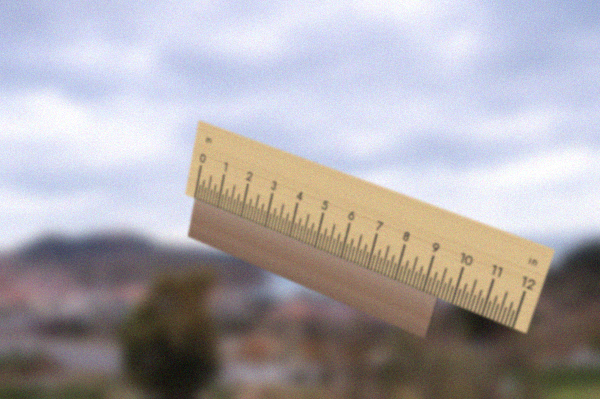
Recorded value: **9.5** in
